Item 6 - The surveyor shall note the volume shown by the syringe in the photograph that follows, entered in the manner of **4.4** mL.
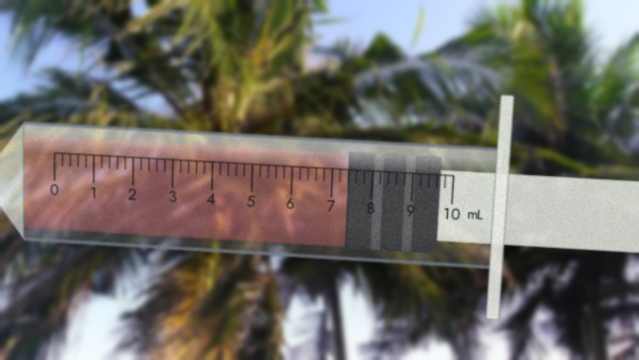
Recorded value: **7.4** mL
